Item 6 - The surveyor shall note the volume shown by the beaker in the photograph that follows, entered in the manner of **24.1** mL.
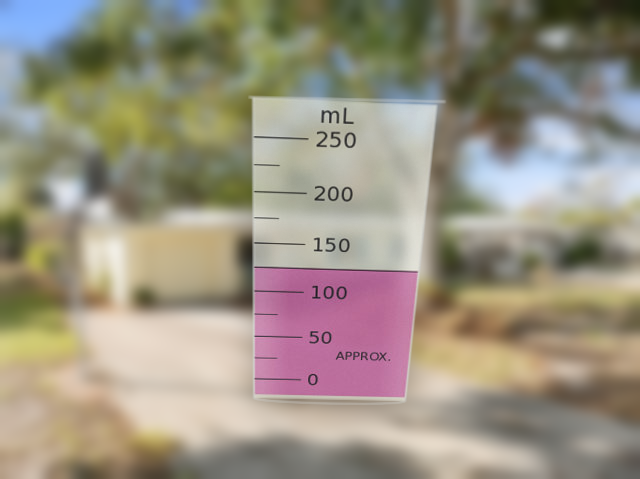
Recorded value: **125** mL
